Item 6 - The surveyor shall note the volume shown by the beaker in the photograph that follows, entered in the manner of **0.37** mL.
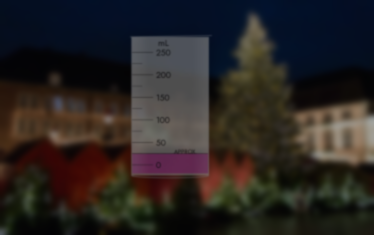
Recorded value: **25** mL
